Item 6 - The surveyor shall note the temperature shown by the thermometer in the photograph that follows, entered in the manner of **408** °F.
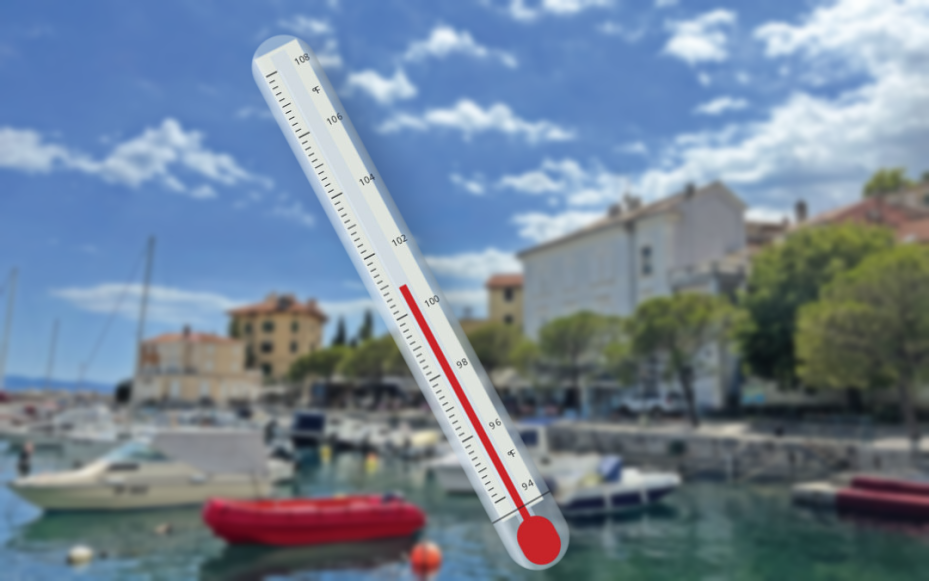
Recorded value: **100.8** °F
